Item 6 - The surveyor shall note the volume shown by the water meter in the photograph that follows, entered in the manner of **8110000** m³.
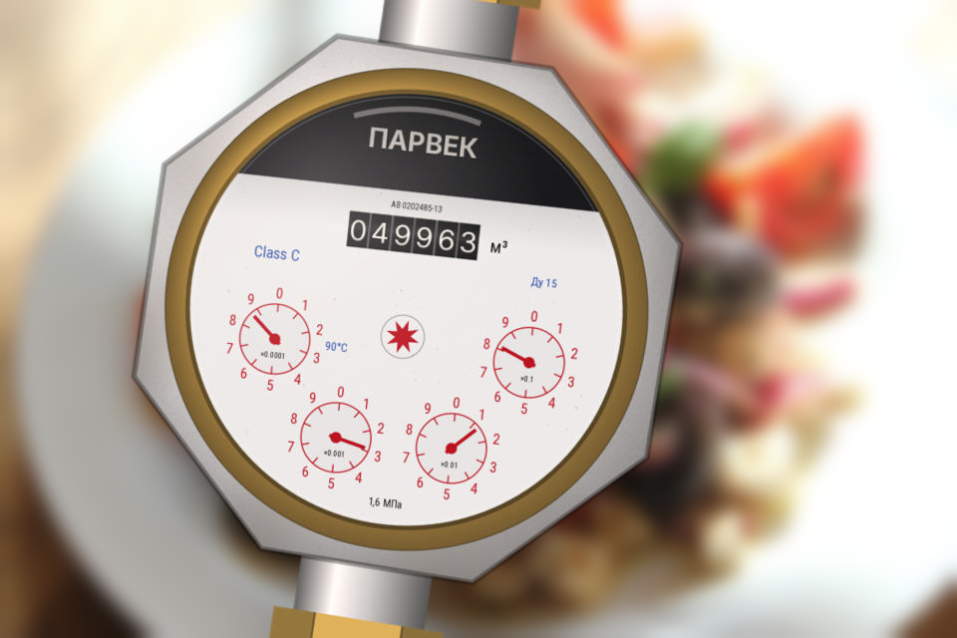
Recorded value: **49963.8128** m³
